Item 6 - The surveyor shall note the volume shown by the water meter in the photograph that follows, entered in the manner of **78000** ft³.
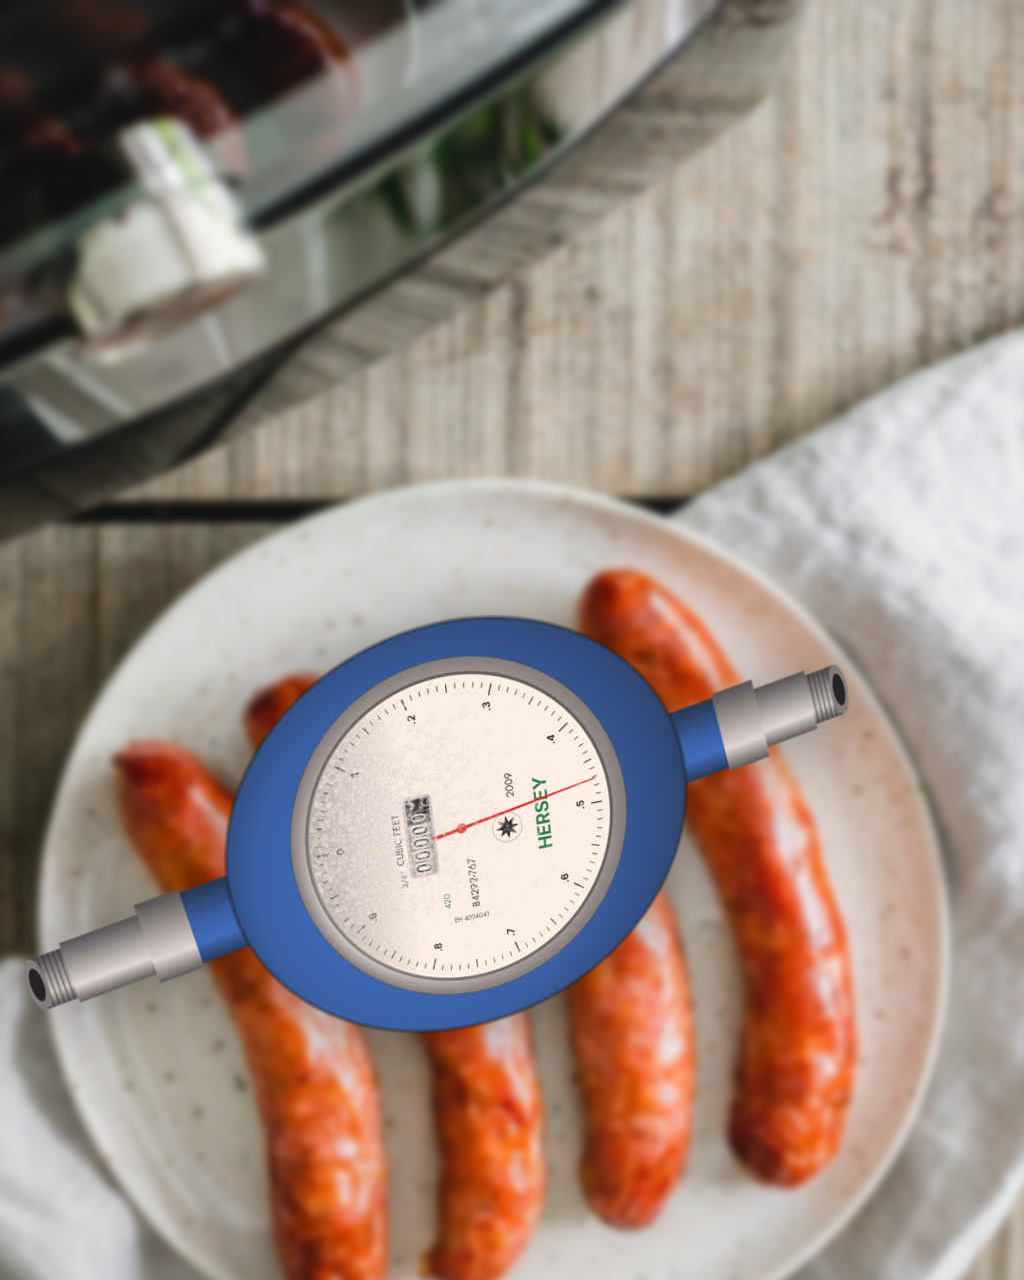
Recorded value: **5.47** ft³
